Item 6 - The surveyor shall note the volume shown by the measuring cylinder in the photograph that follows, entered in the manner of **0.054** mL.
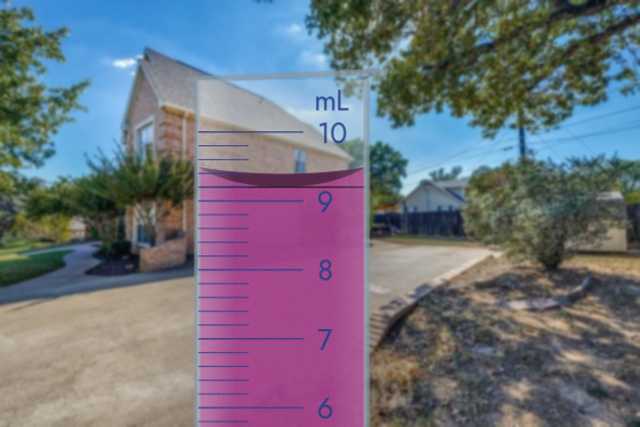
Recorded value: **9.2** mL
